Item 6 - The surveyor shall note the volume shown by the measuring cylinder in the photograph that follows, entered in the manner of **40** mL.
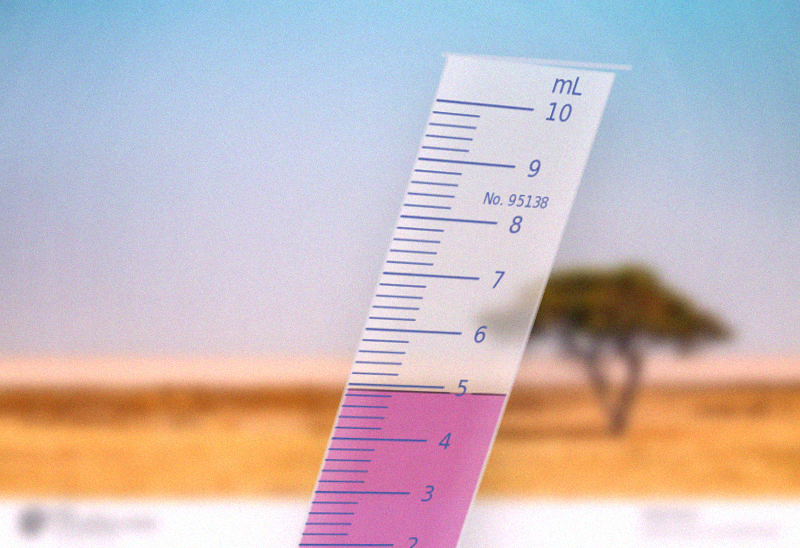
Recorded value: **4.9** mL
